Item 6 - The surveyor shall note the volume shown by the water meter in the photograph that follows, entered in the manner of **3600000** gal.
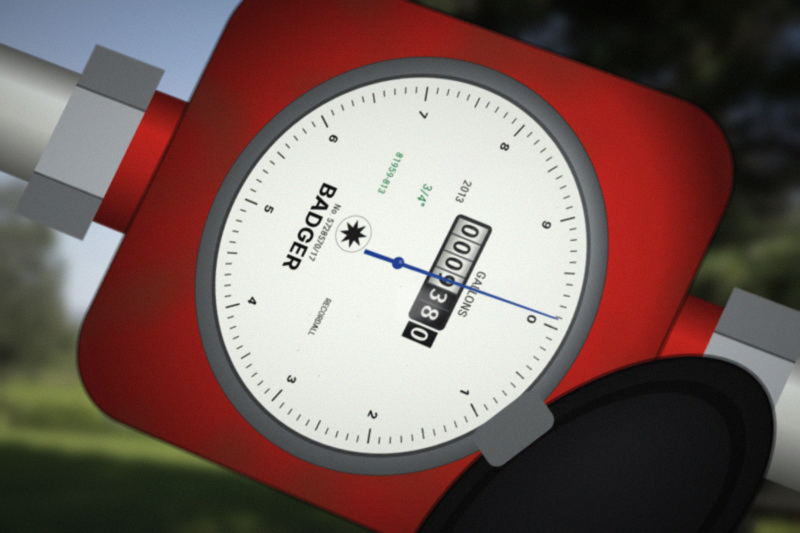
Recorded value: **9379.9** gal
